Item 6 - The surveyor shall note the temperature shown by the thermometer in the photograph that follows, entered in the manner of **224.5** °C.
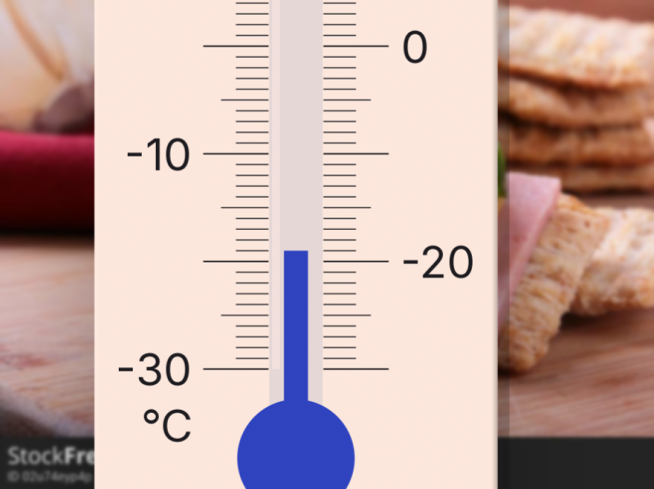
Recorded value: **-19** °C
